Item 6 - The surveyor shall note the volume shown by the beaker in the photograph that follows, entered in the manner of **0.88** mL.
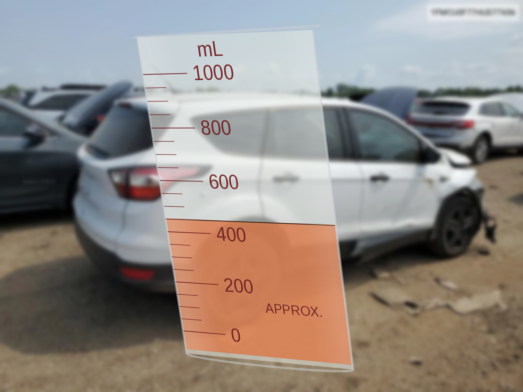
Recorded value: **450** mL
